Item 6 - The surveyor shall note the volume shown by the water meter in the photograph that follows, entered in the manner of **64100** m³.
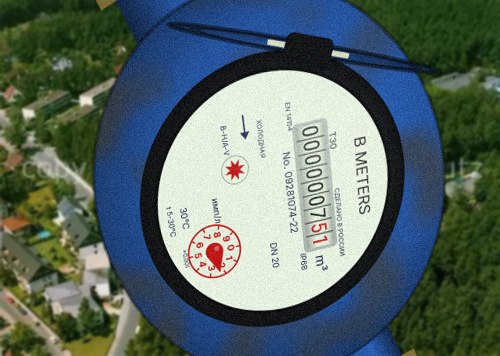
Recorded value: **7.512** m³
